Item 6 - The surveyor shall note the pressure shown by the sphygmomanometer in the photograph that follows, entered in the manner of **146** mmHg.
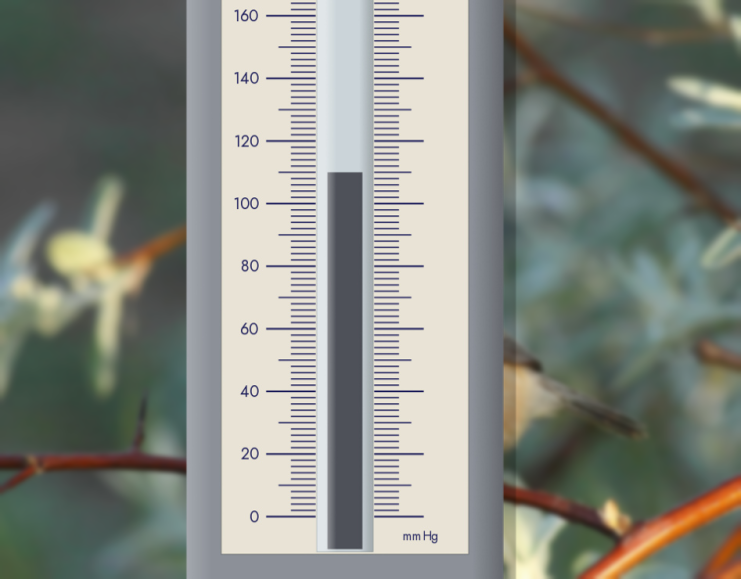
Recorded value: **110** mmHg
